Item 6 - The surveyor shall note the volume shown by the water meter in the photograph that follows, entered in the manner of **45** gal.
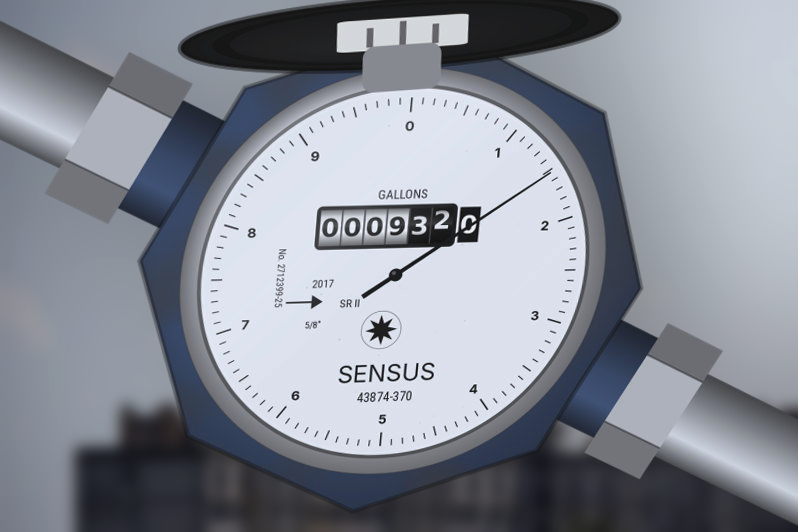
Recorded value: **9321.5** gal
